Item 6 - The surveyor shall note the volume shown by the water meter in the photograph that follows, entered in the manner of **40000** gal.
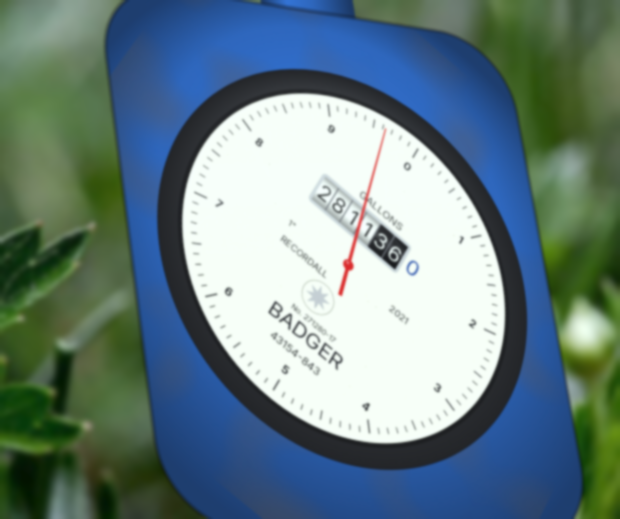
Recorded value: **2811359.6** gal
